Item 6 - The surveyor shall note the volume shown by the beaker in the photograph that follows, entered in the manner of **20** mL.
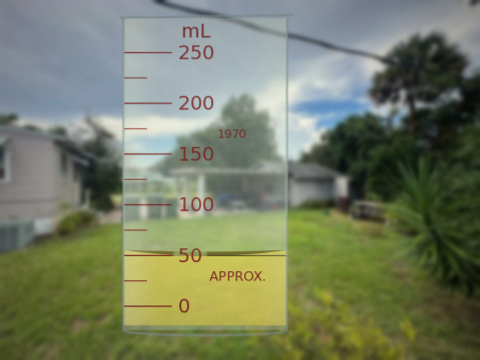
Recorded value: **50** mL
